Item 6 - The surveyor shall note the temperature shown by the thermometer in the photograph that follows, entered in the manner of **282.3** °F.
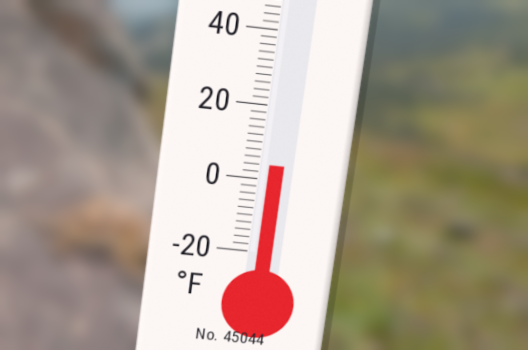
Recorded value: **4** °F
